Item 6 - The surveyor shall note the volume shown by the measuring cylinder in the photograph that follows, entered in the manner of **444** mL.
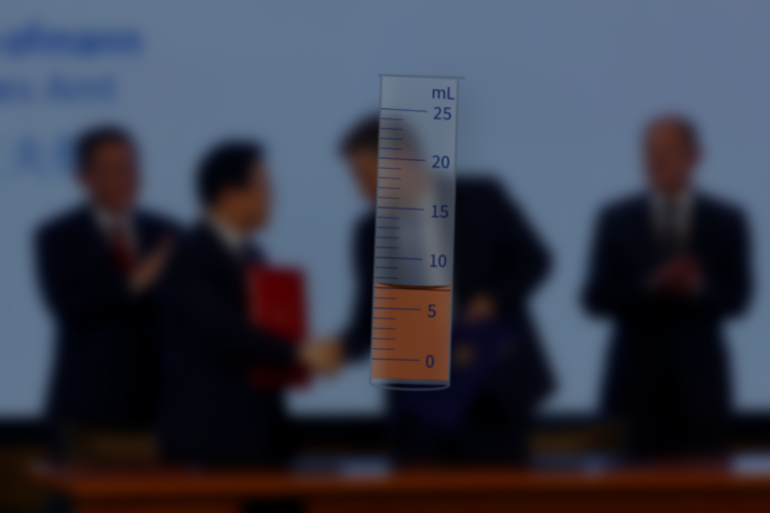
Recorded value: **7** mL
